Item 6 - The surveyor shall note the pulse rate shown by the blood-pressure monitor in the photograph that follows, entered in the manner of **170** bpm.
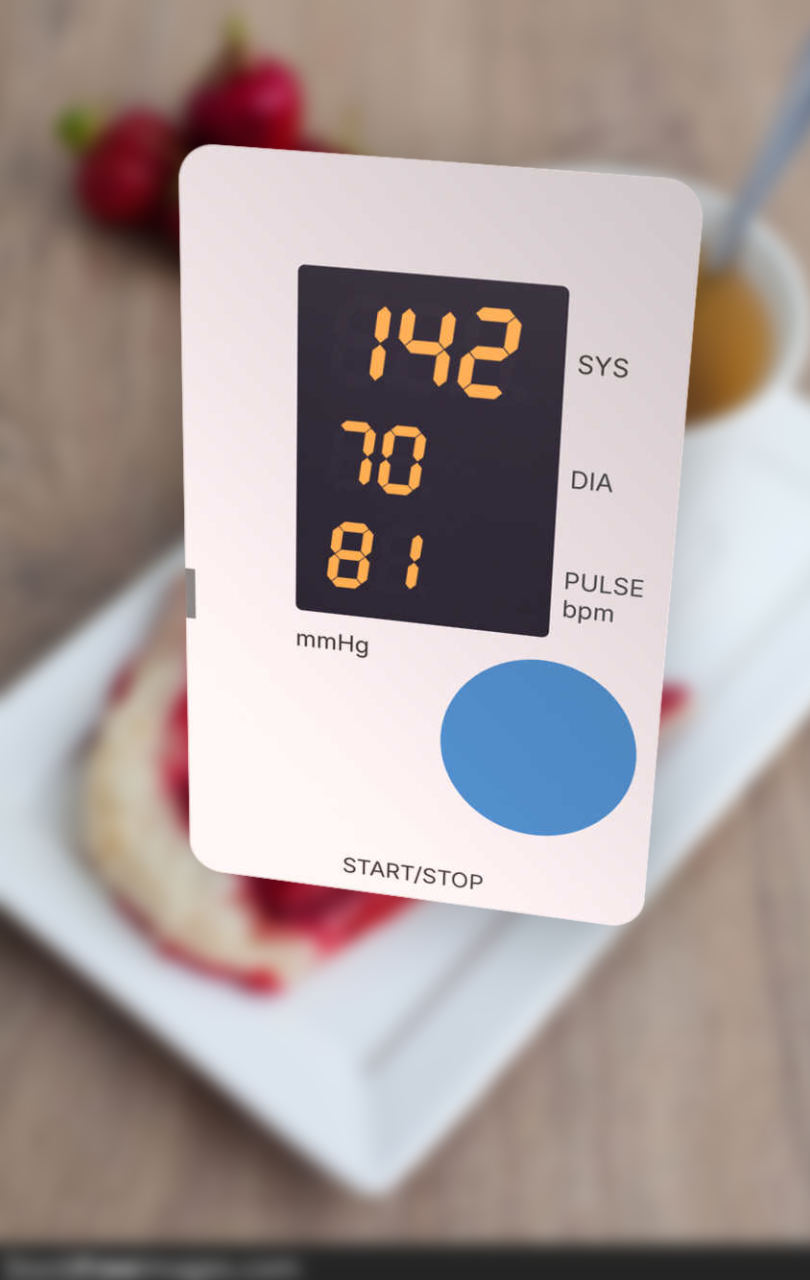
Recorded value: **81** bpm
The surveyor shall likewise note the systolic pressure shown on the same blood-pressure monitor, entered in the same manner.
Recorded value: **142** mmHg
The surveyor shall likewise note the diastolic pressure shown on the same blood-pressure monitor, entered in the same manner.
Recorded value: **70** mmHg
